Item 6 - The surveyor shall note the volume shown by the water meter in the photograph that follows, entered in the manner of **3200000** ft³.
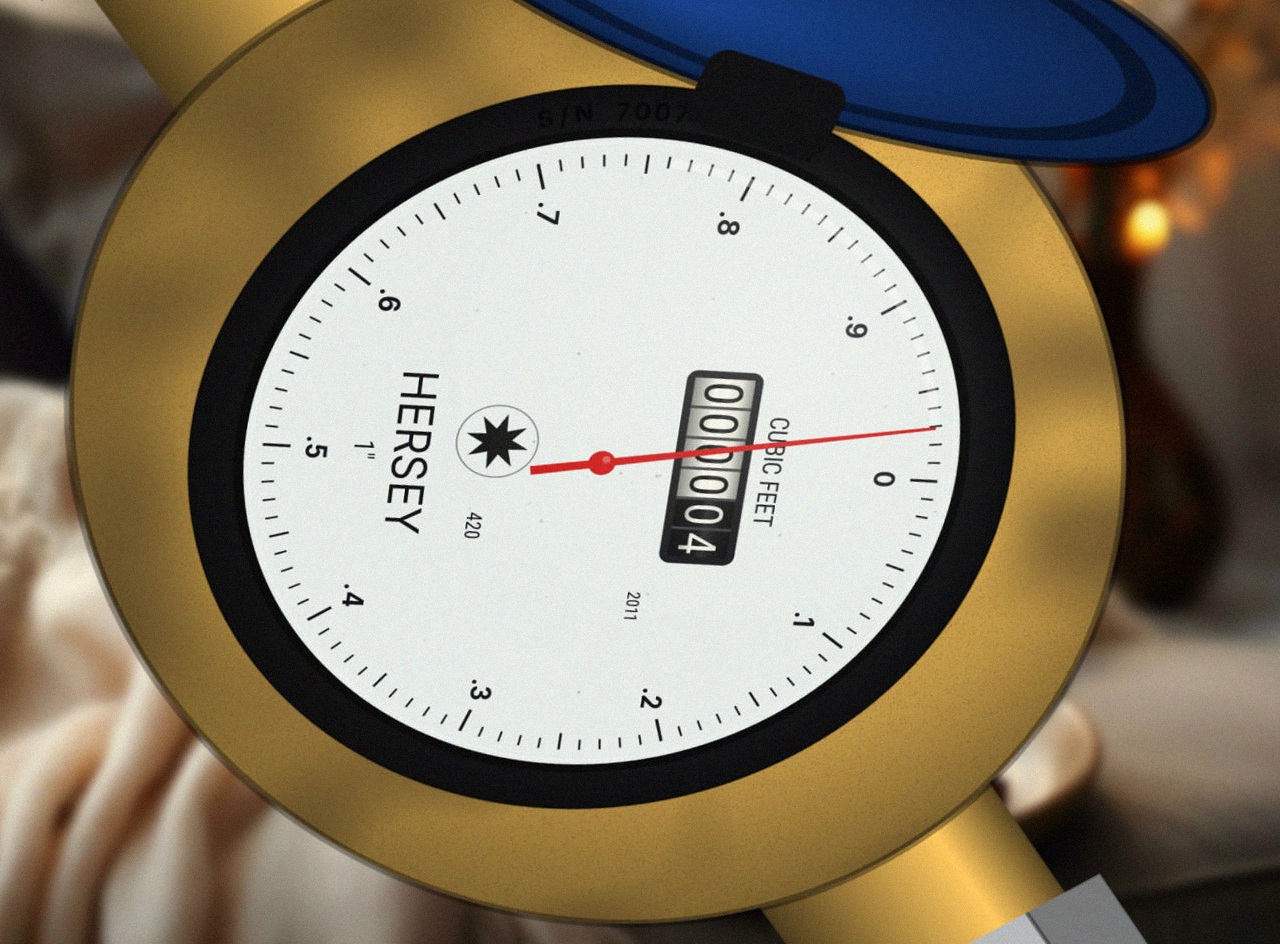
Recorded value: **3.97** ft³
